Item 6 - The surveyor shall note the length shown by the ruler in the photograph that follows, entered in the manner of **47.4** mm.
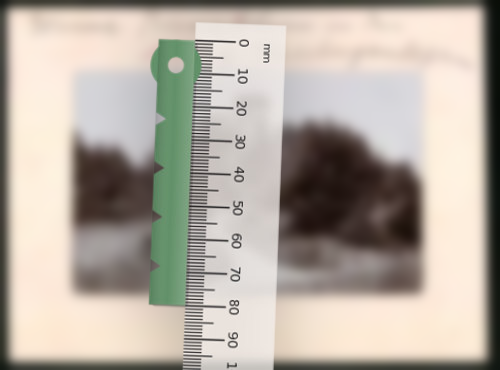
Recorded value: **80** mm
